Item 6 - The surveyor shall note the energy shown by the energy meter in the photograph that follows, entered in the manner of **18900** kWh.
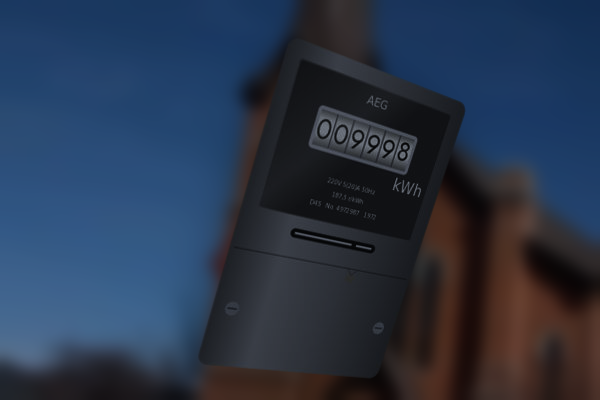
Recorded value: **9998** kWh
